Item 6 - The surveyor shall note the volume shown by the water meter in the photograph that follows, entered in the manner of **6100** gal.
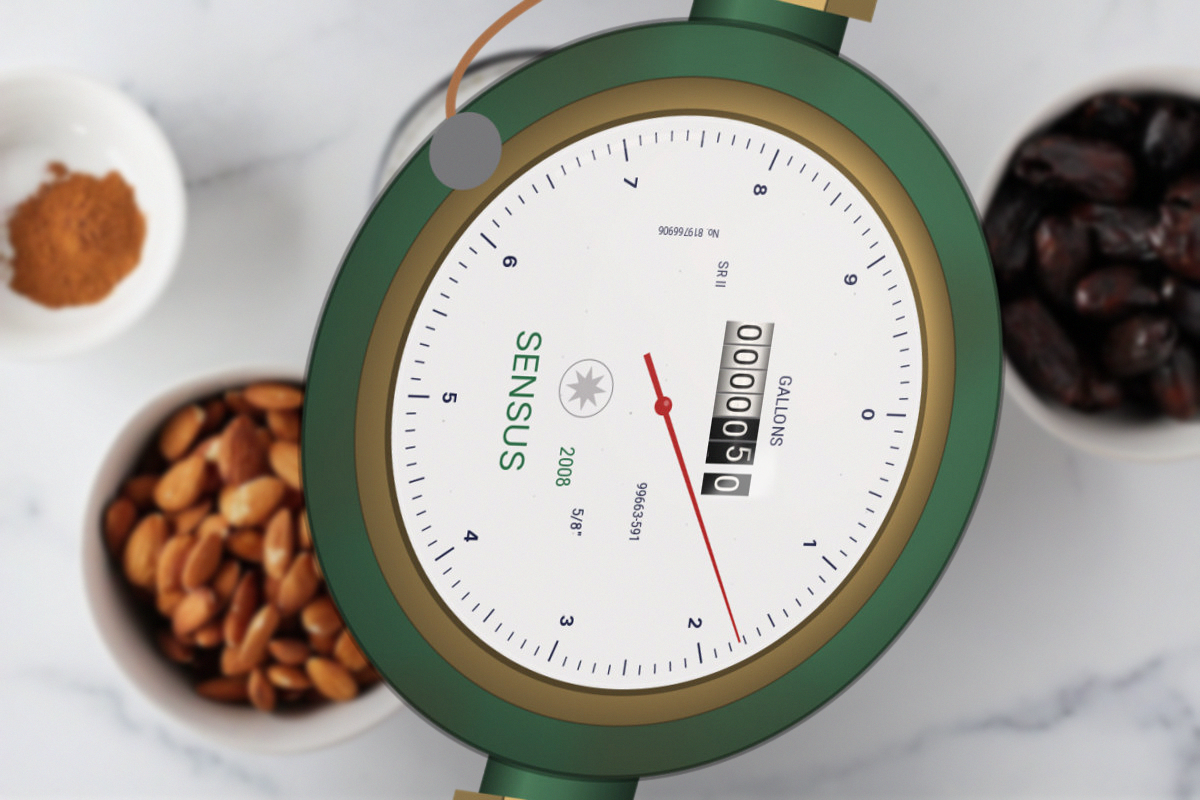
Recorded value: **51.7** gal
